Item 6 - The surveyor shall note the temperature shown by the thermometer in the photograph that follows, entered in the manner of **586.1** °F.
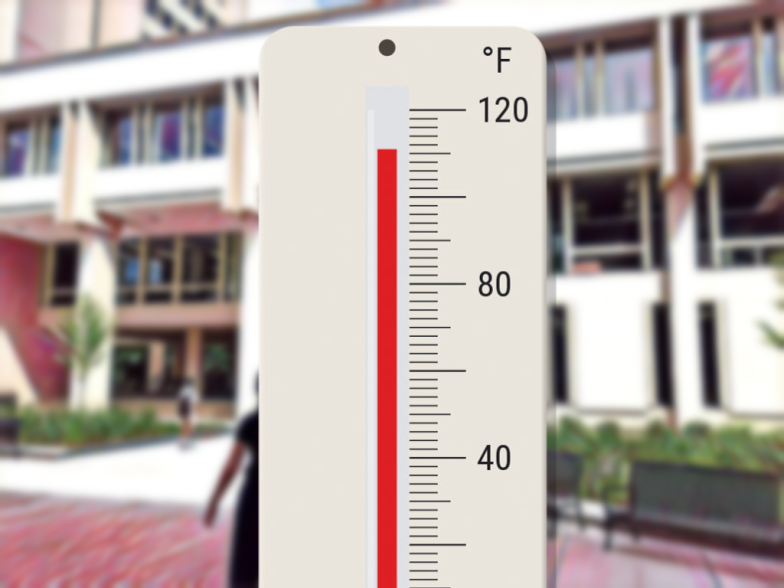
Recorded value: **111** °F
